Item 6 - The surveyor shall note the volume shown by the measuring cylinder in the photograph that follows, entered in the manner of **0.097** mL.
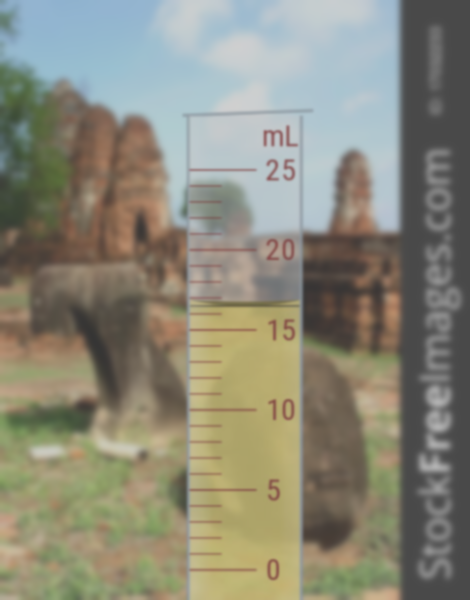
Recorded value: **16.5** mL
